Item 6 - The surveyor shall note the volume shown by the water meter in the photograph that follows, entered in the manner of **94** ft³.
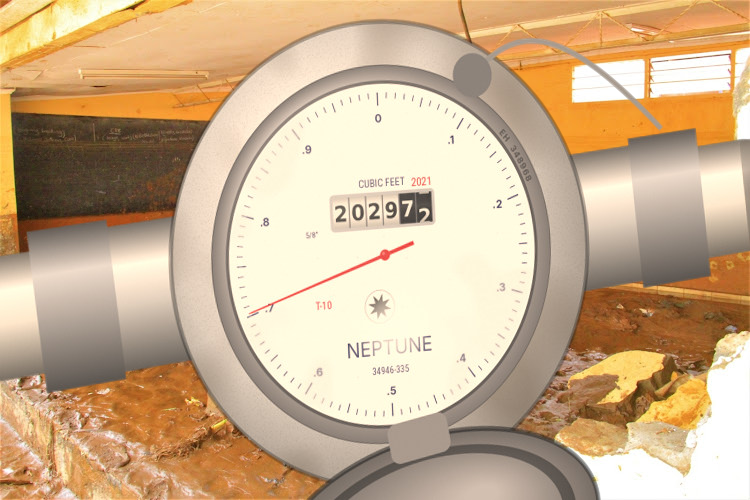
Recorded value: **202971.70** ft³
